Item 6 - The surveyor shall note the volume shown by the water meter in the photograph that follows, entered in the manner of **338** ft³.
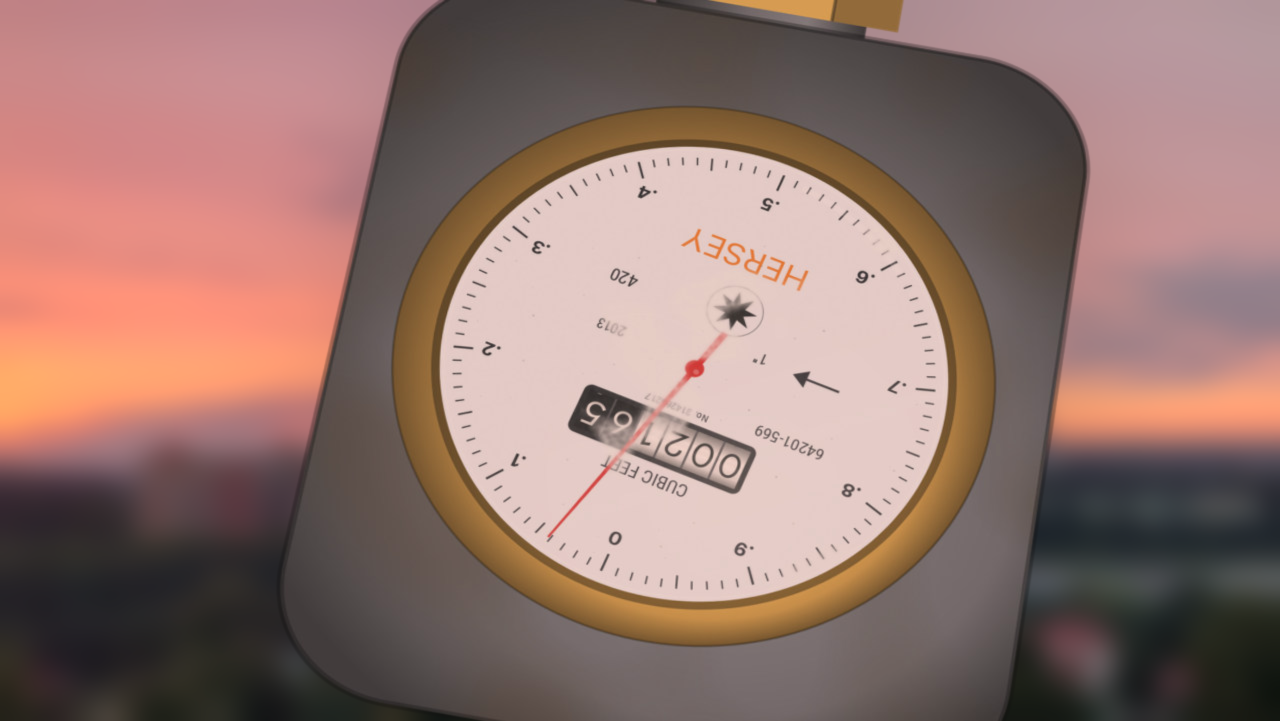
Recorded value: **2165.04** ft³
